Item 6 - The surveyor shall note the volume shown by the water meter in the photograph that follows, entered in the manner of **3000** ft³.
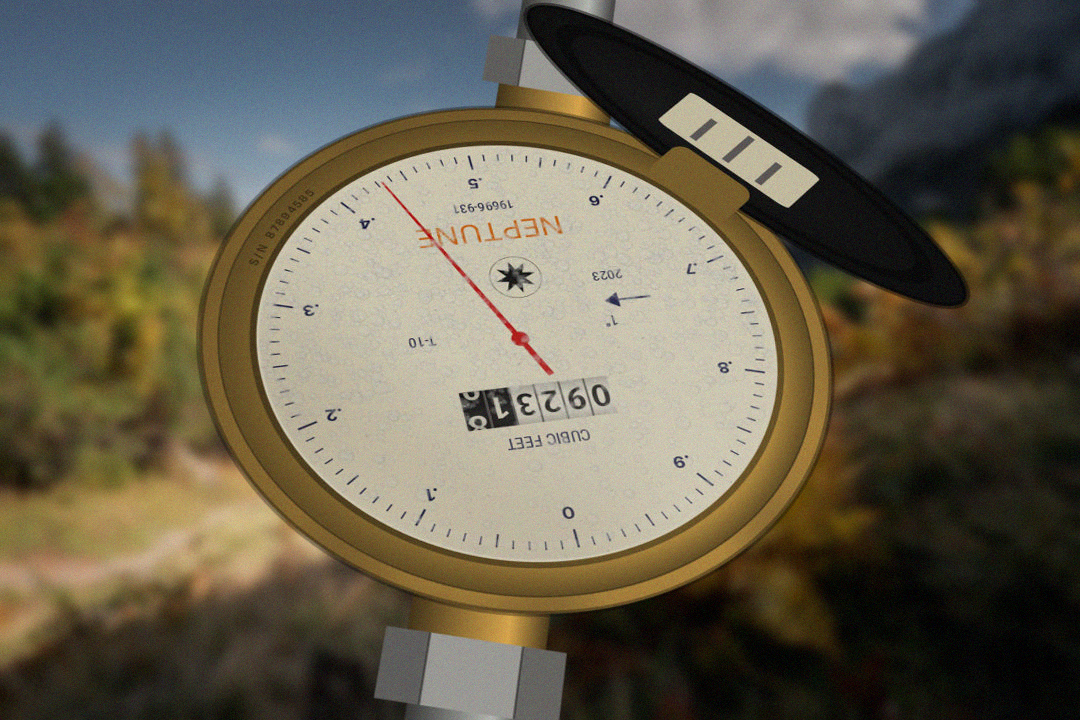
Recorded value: **92318.43** ft³
